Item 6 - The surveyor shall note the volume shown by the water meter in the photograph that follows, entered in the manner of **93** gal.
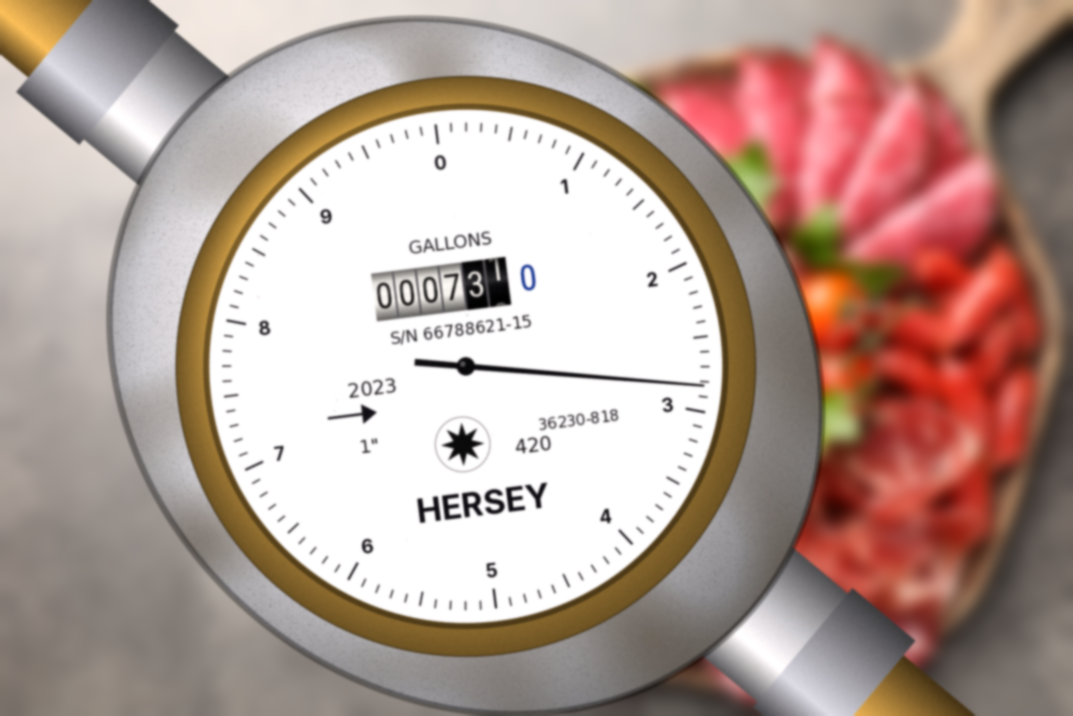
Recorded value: **7312.8** gal
